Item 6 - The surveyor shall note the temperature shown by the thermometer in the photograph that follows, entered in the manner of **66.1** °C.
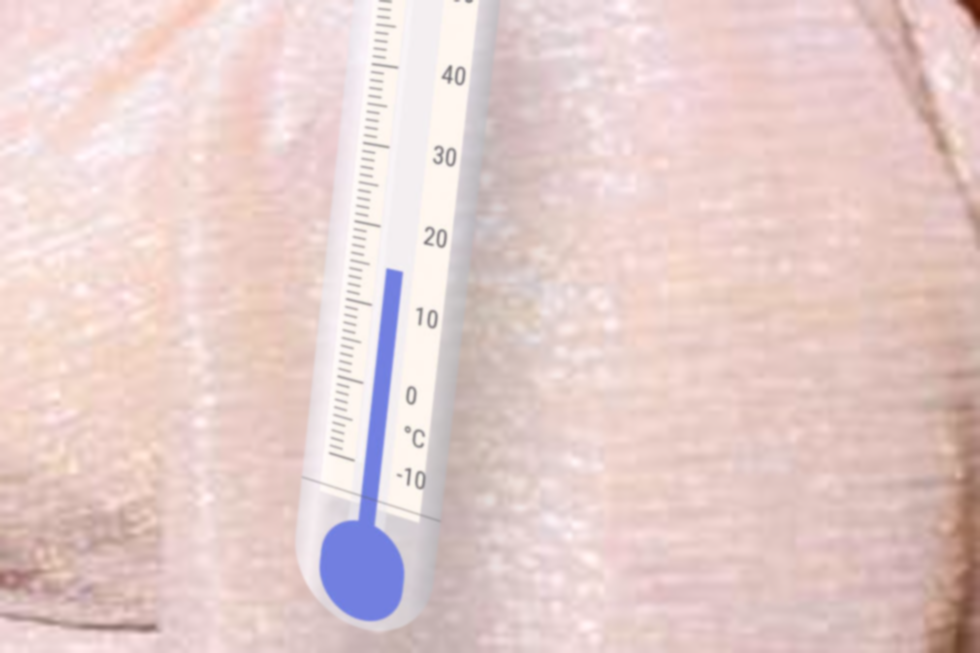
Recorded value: **15** °C
